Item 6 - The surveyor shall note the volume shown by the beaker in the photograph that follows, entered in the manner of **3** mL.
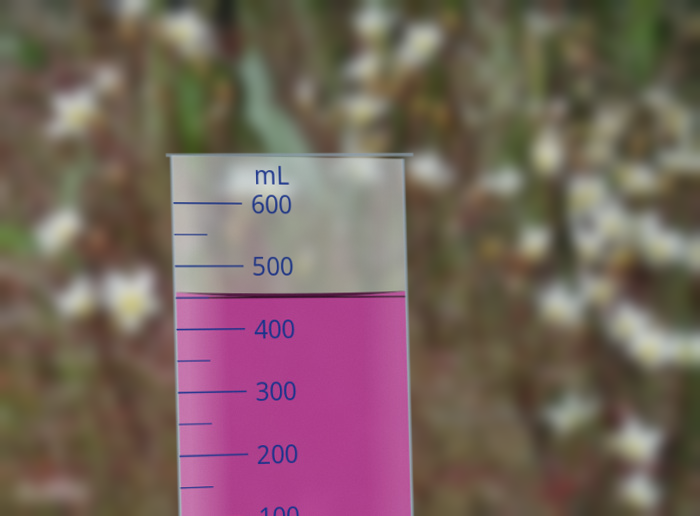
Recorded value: **450** mL
